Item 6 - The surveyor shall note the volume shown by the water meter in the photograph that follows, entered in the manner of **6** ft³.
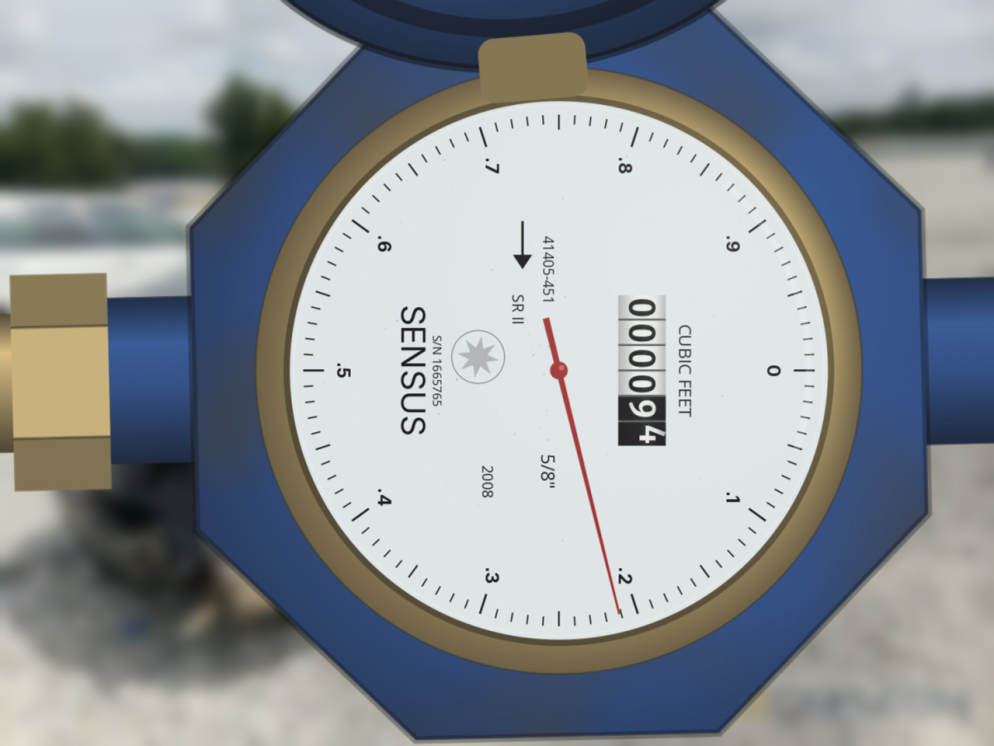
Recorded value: **94.21** ft³
